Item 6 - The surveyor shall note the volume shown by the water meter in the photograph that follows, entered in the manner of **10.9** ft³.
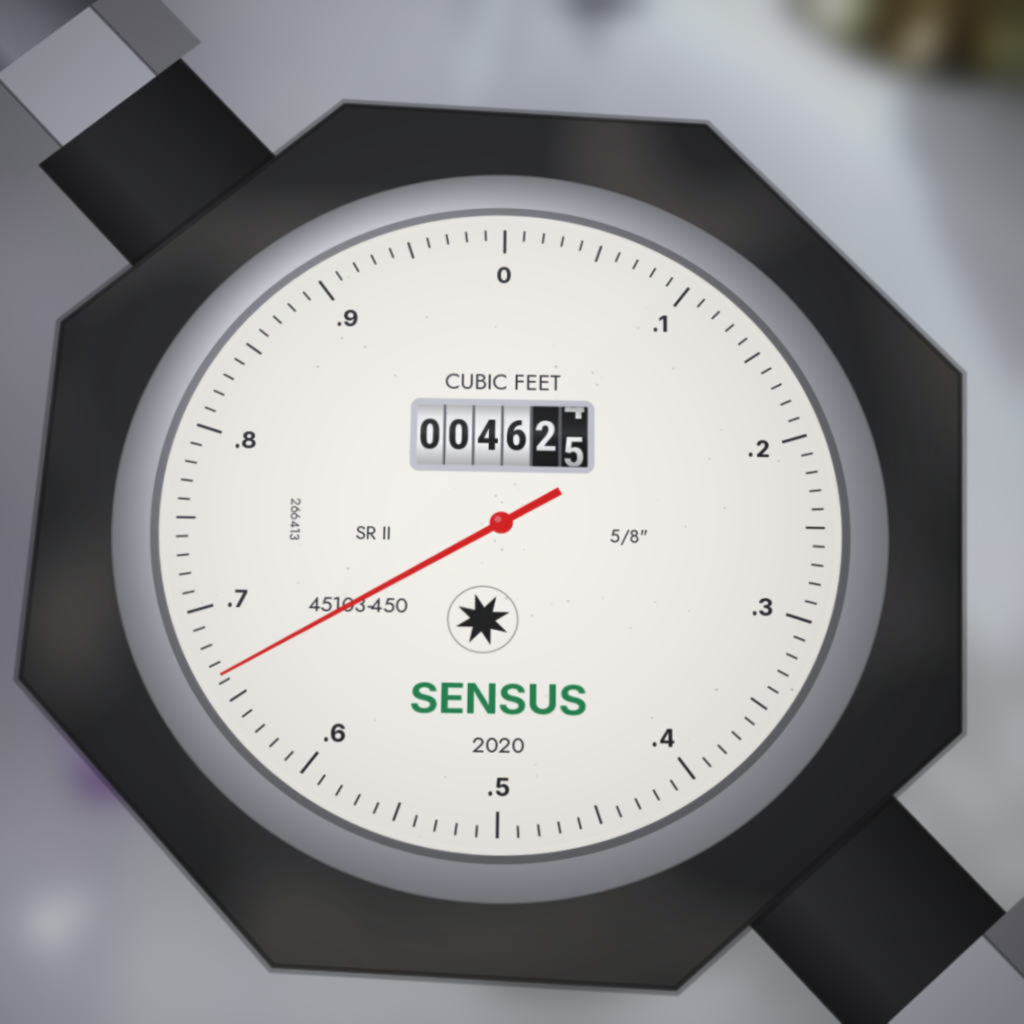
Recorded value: **4624.66** ft³
